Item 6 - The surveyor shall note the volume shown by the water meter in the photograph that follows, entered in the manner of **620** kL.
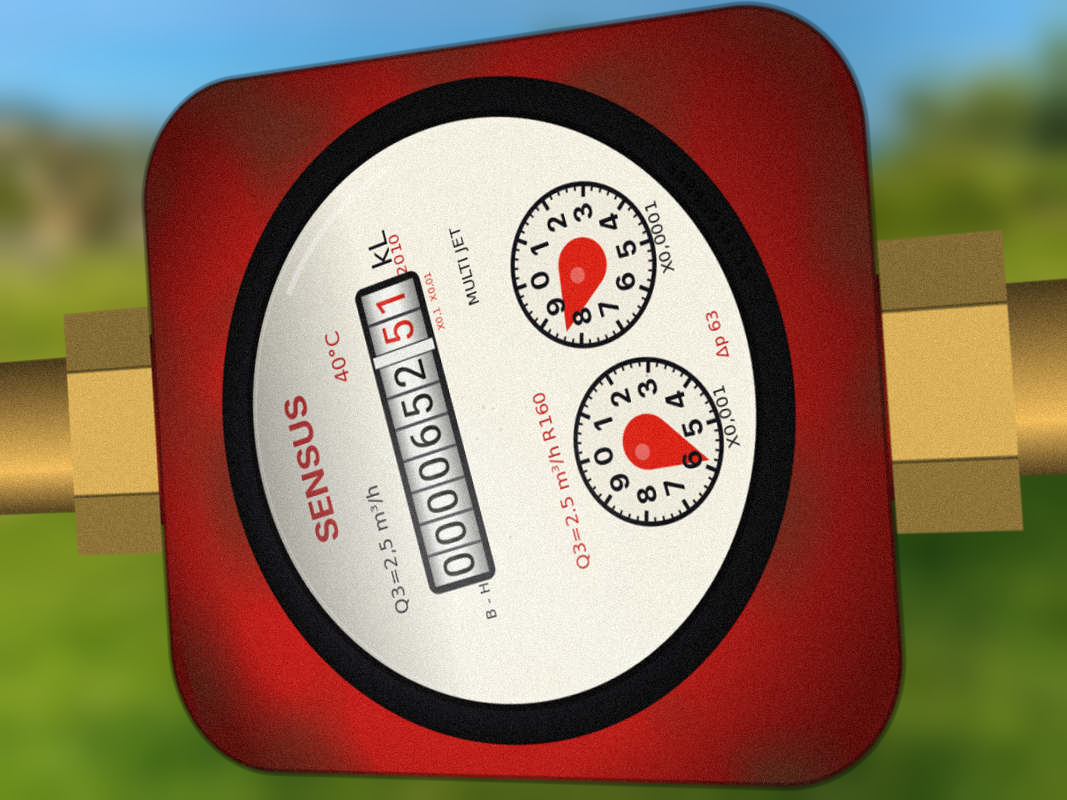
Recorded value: **652.5158** kL
